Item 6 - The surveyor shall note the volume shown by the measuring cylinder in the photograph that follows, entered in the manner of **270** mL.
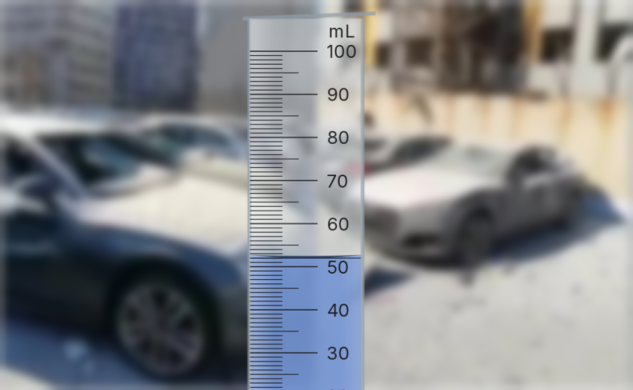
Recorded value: **52** mL
